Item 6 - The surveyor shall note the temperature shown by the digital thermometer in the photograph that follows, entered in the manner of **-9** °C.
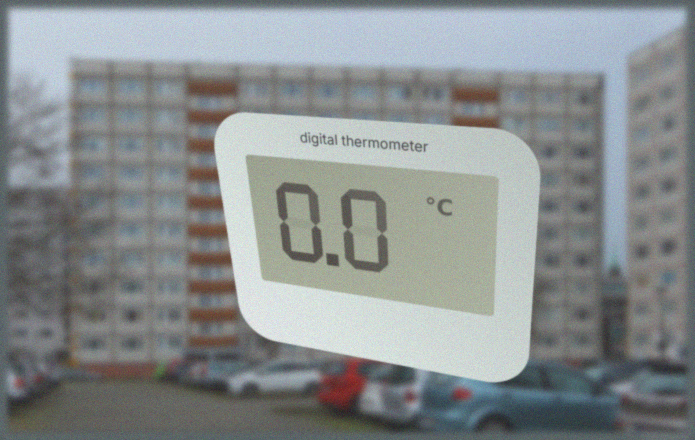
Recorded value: **0.0** °C
